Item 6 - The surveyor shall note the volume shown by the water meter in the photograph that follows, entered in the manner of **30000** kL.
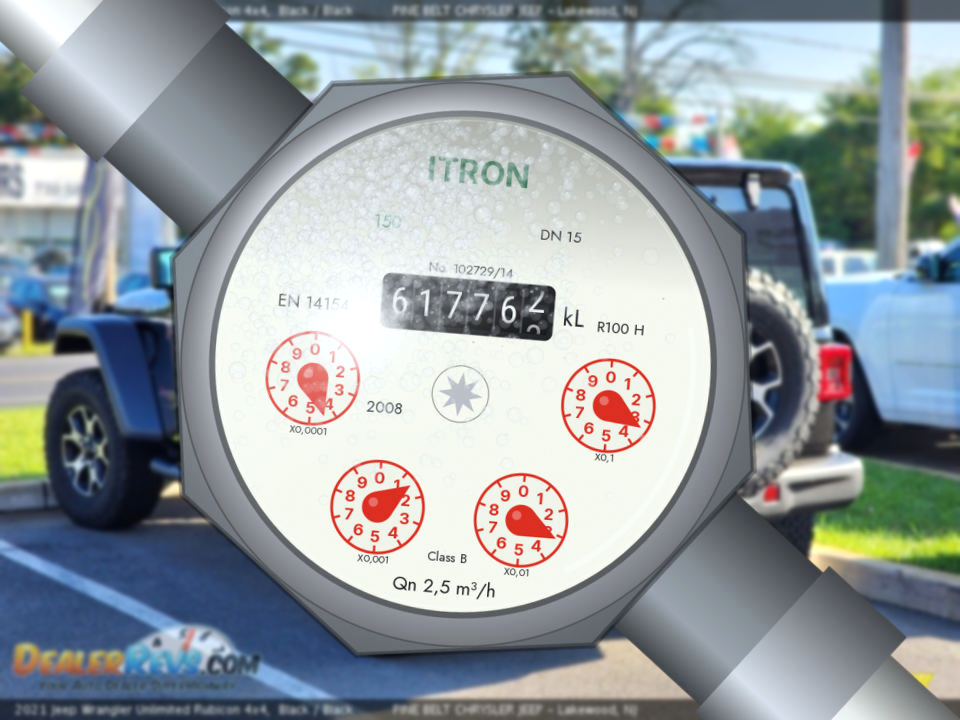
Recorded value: **617762.3314** kL
